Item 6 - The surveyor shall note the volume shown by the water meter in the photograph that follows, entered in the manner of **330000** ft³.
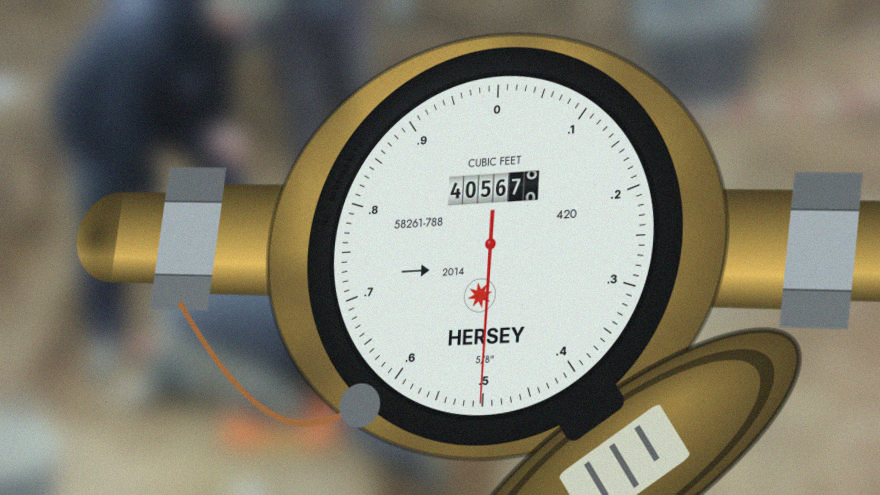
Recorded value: **405678.50** ft³
